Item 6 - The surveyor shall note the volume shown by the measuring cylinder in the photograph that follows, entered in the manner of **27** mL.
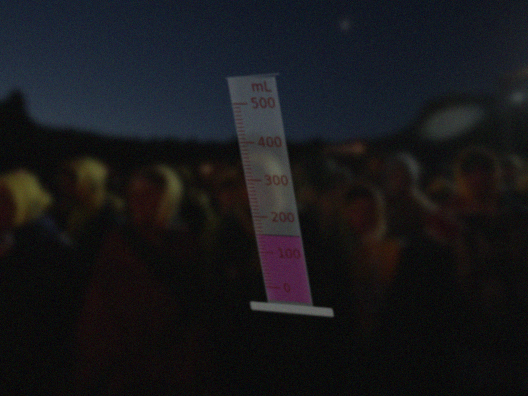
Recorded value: **150** mL
